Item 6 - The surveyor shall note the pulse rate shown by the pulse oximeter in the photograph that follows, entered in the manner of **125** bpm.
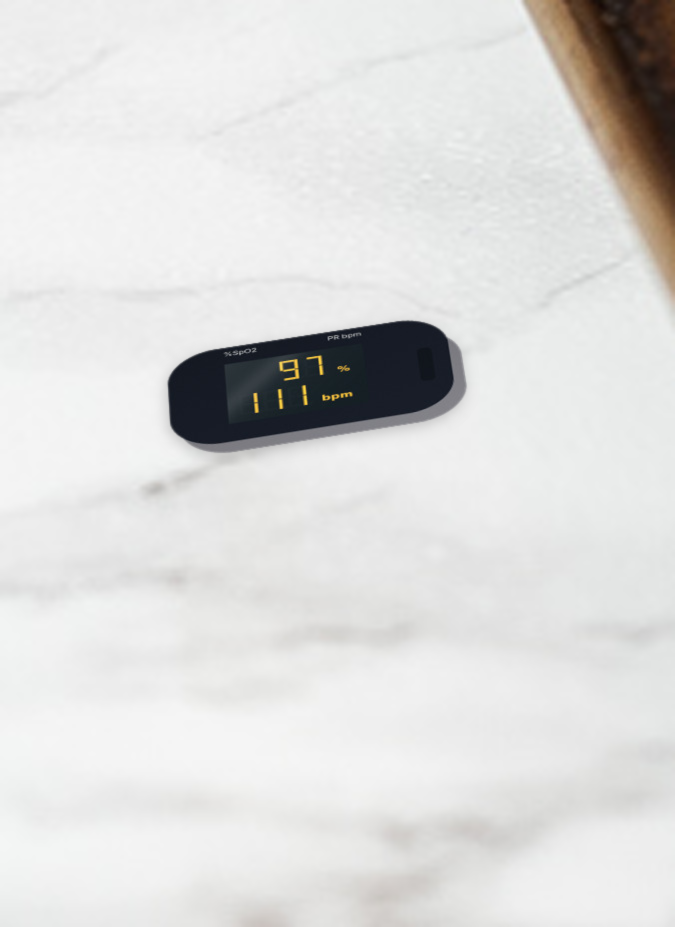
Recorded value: **111** bpm
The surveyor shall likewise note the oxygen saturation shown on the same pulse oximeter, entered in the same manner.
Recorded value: **97** %
